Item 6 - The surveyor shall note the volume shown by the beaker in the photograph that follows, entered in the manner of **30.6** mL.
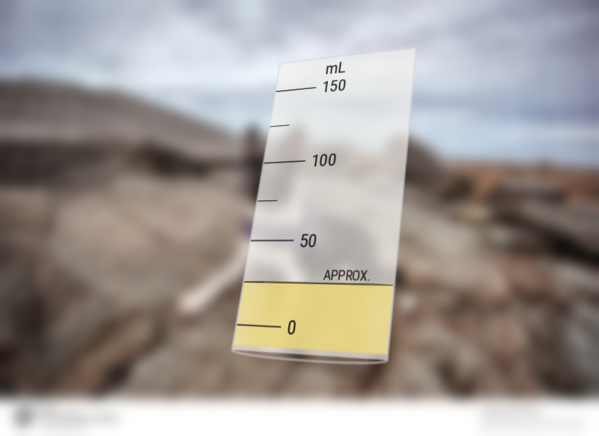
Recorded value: **25** mL
